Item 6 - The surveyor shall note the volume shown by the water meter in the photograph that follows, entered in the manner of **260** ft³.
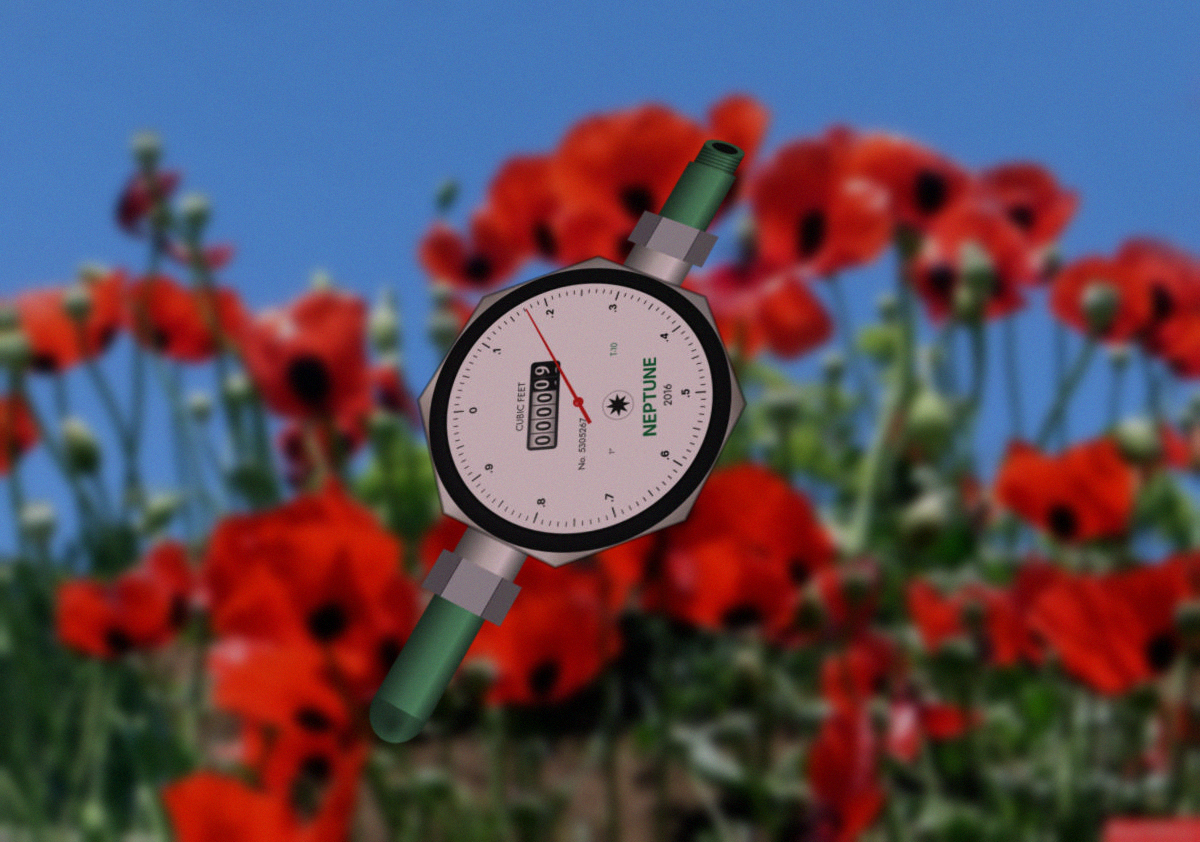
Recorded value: **9.17** ft³
